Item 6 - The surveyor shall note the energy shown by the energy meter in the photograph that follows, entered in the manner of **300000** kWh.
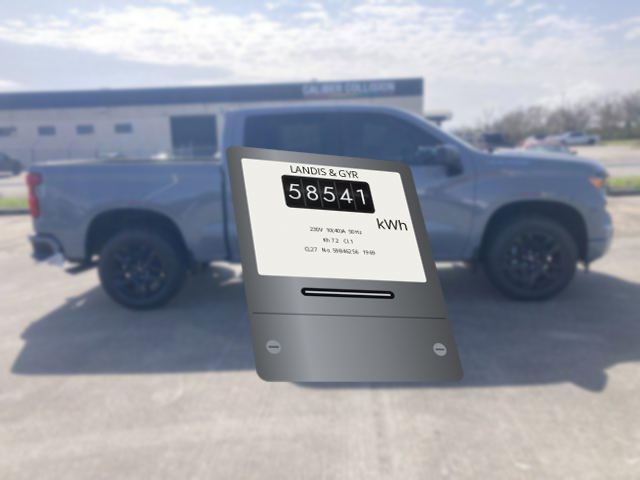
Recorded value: **58541** kWh
